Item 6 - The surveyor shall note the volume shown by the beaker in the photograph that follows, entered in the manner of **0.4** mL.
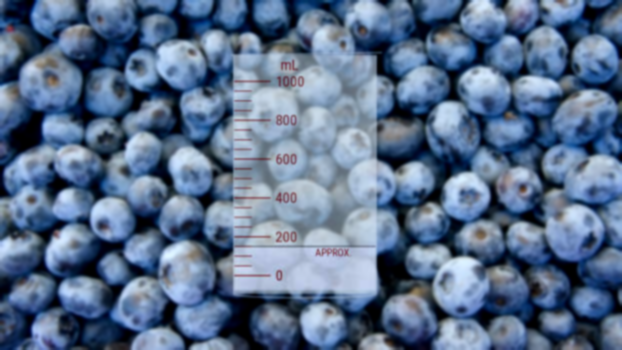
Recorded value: **150** mL
